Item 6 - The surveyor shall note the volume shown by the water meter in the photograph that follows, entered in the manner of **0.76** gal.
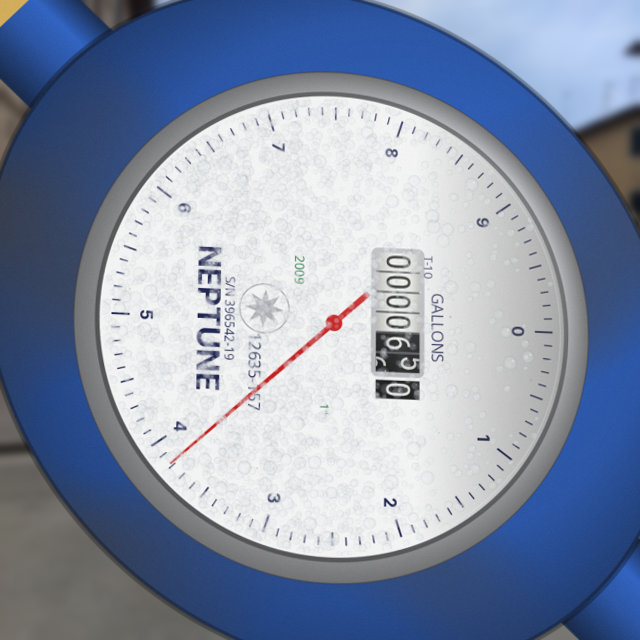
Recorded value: **653.8** gal
